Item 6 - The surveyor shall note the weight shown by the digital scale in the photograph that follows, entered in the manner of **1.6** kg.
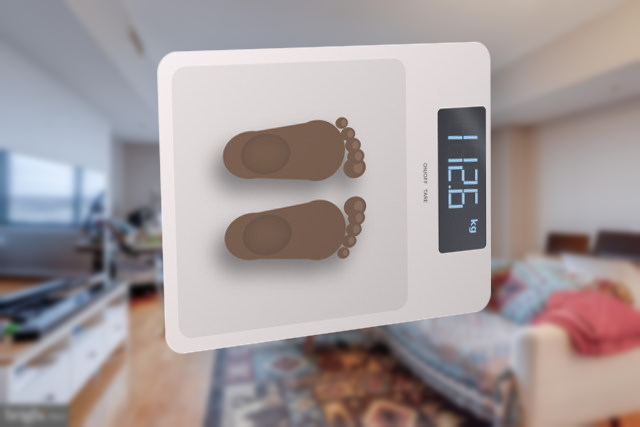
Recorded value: **112.6** kg
